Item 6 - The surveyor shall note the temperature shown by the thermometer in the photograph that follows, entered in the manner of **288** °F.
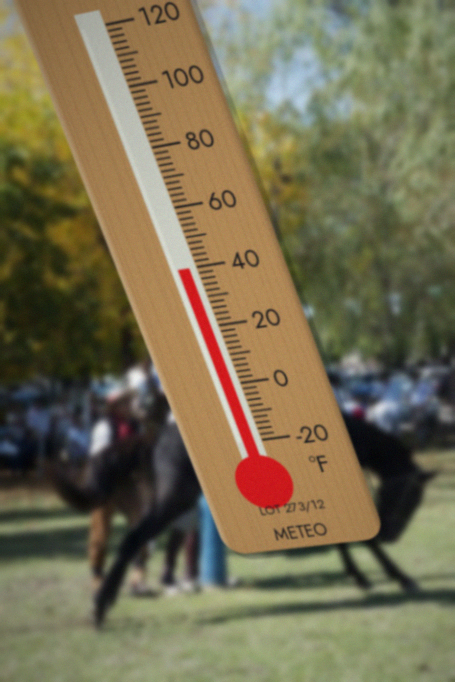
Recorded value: **40** °F
